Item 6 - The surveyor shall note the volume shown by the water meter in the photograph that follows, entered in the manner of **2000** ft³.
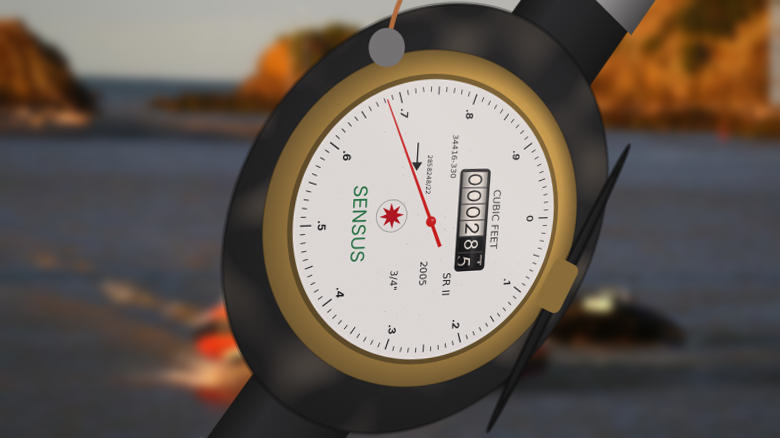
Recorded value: **284.68** ft³
